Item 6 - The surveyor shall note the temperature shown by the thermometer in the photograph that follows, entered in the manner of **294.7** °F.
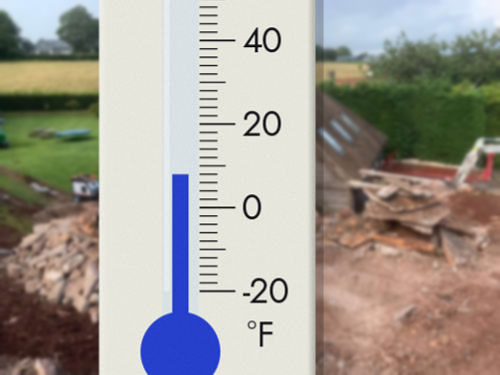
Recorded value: **8** °F
